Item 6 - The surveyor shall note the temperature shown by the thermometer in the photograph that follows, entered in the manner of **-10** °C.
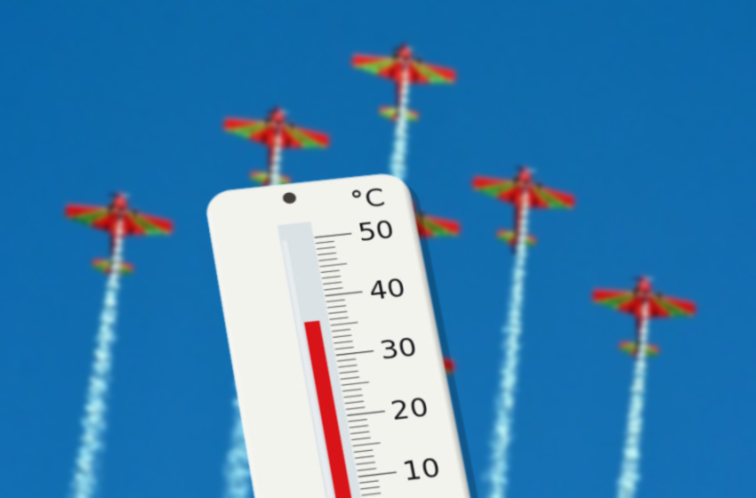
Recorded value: **36** °C
